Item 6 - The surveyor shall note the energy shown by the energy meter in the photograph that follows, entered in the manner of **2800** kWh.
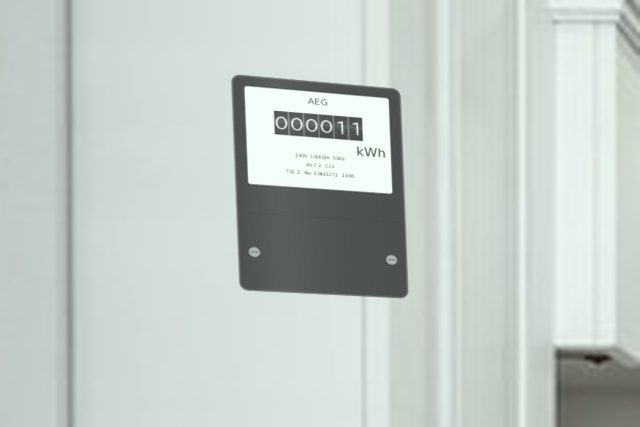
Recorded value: **11** kWh
